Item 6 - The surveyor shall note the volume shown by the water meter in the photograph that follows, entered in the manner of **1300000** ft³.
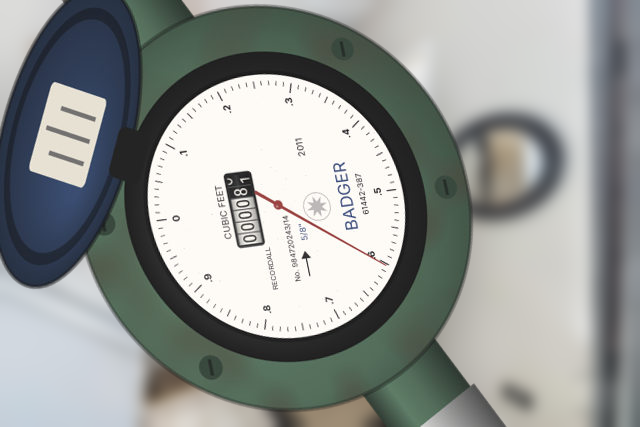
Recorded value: **80.60** ft³
